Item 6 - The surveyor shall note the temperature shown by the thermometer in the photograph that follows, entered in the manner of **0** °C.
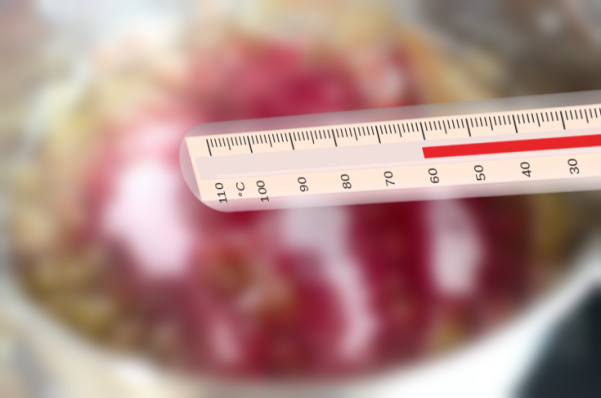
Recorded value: **61** °C
